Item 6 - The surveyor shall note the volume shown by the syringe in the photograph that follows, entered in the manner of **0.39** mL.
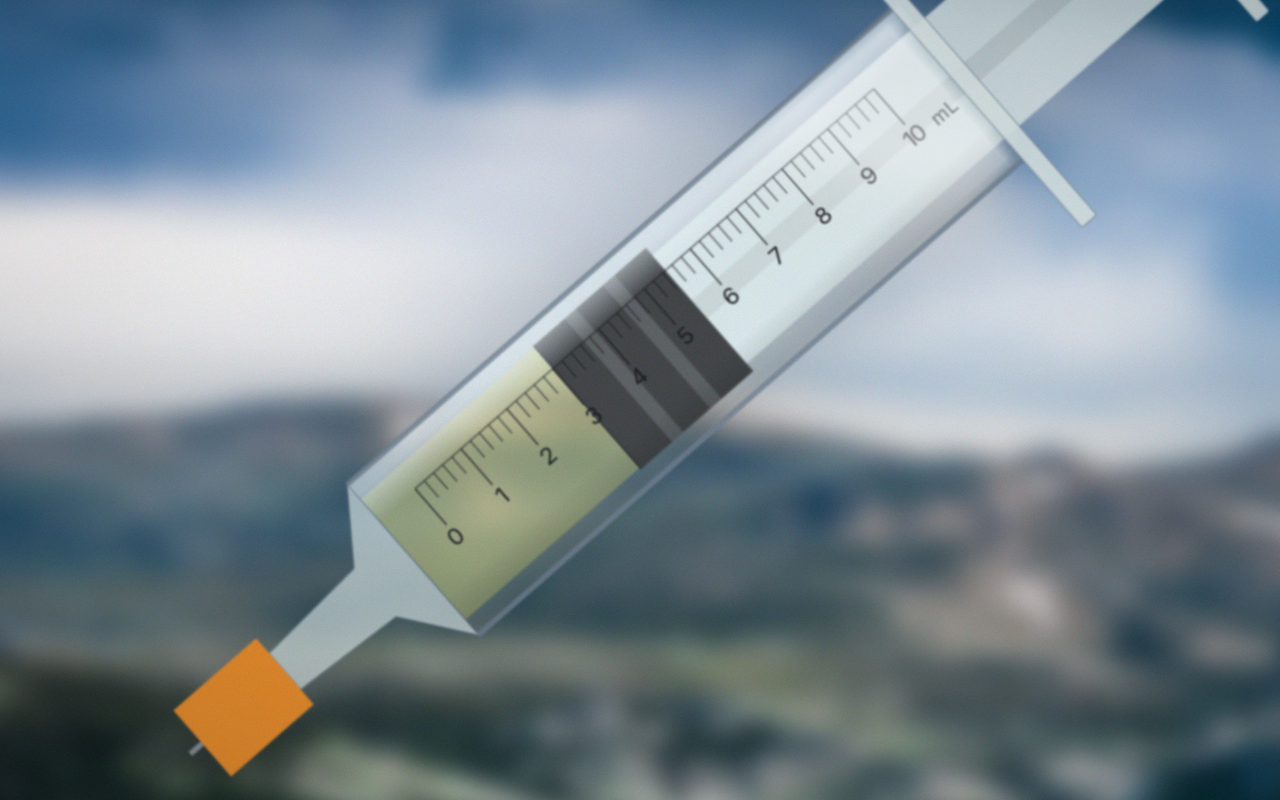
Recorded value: **3** mL
